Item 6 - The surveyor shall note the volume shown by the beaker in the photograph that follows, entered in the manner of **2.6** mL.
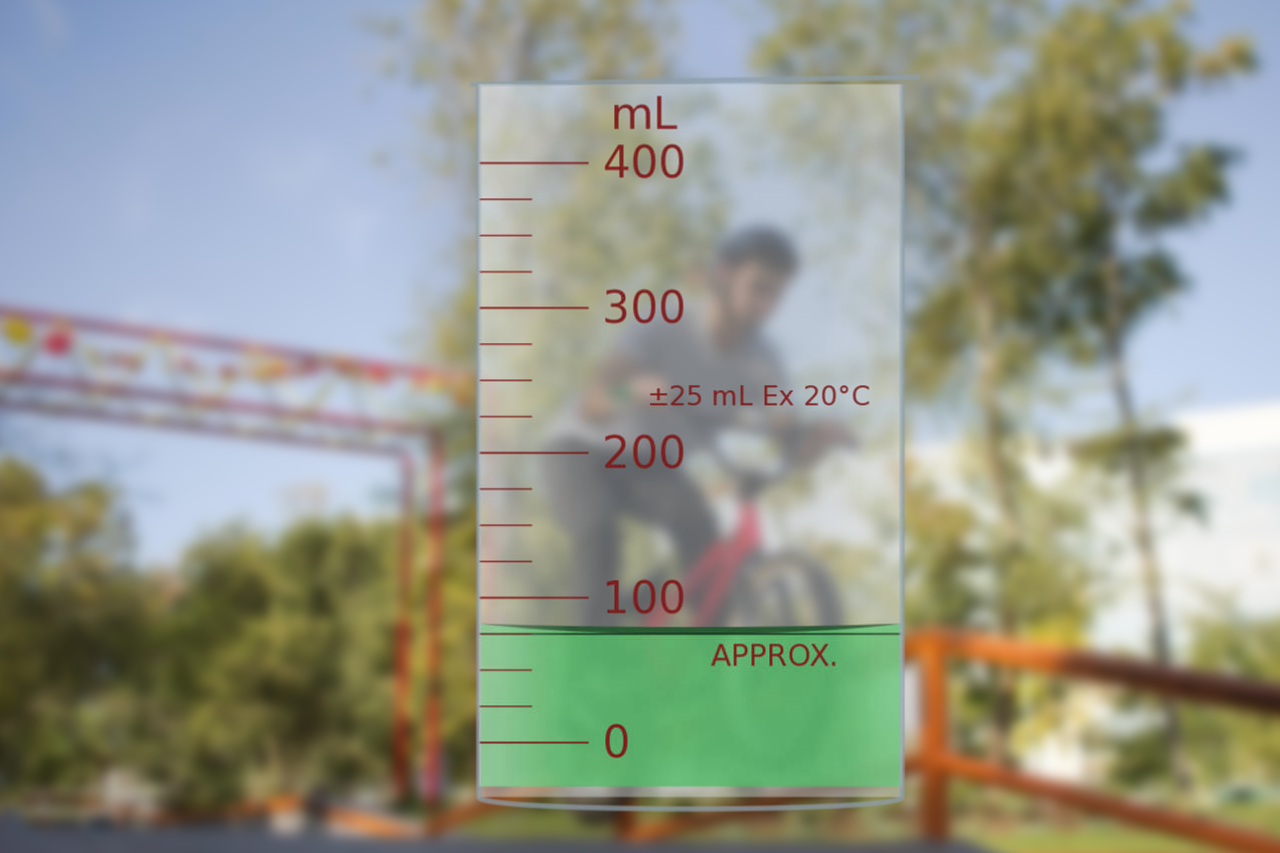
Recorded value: **75** mL
